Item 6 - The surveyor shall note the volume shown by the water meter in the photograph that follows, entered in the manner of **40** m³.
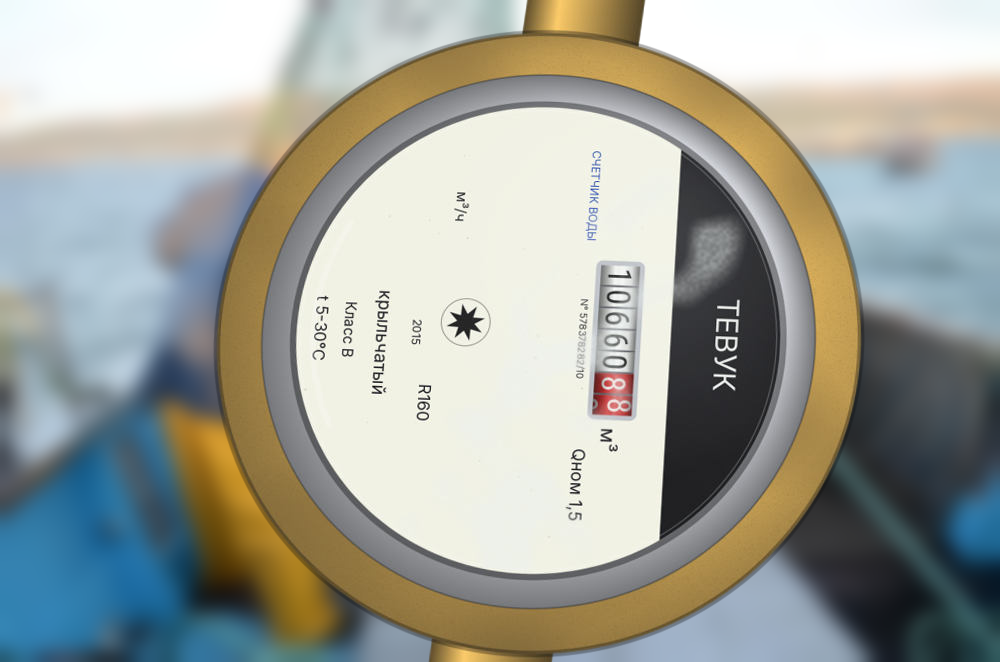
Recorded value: **10660.88** m³
